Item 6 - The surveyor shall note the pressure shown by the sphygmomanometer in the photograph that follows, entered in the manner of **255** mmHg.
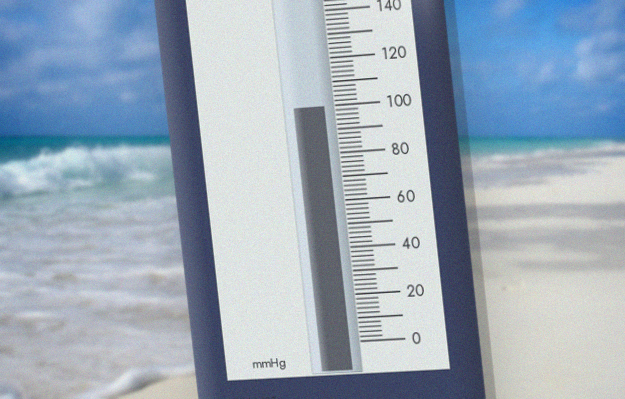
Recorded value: **100** mmHg
